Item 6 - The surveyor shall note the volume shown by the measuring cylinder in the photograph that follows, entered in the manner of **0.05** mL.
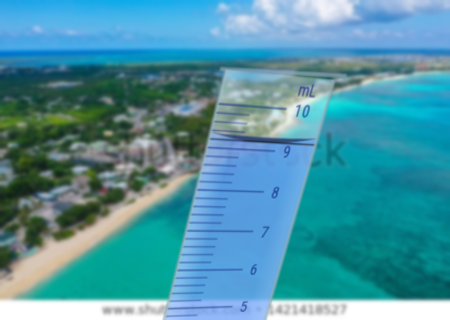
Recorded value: **9.2** mL
